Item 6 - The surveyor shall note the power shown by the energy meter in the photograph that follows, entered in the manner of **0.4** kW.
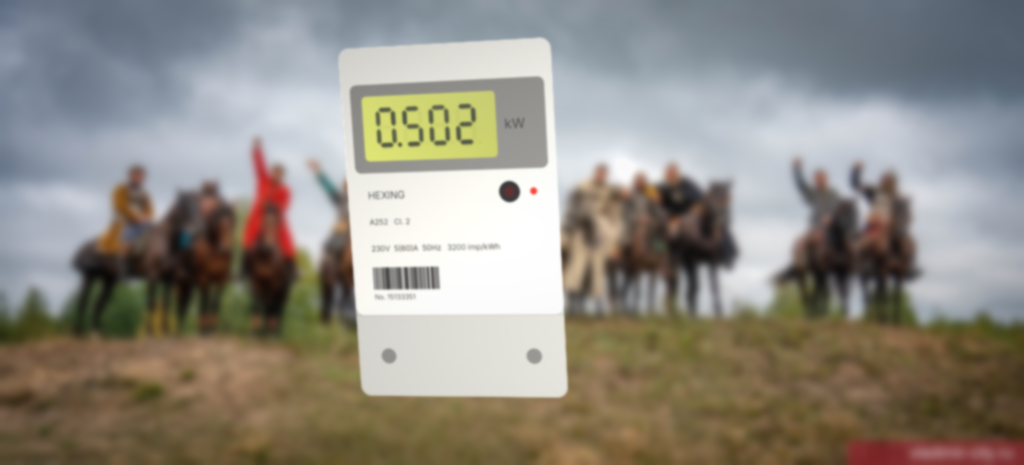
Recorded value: **0.502** kW
